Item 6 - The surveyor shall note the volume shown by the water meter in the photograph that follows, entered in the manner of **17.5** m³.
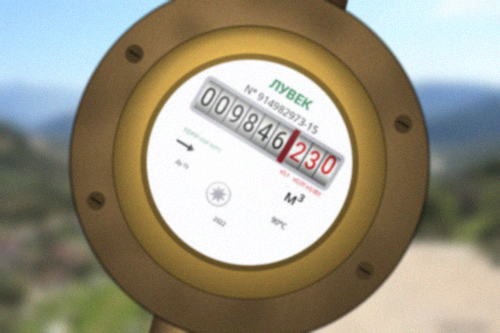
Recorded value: **9846.230** m³
